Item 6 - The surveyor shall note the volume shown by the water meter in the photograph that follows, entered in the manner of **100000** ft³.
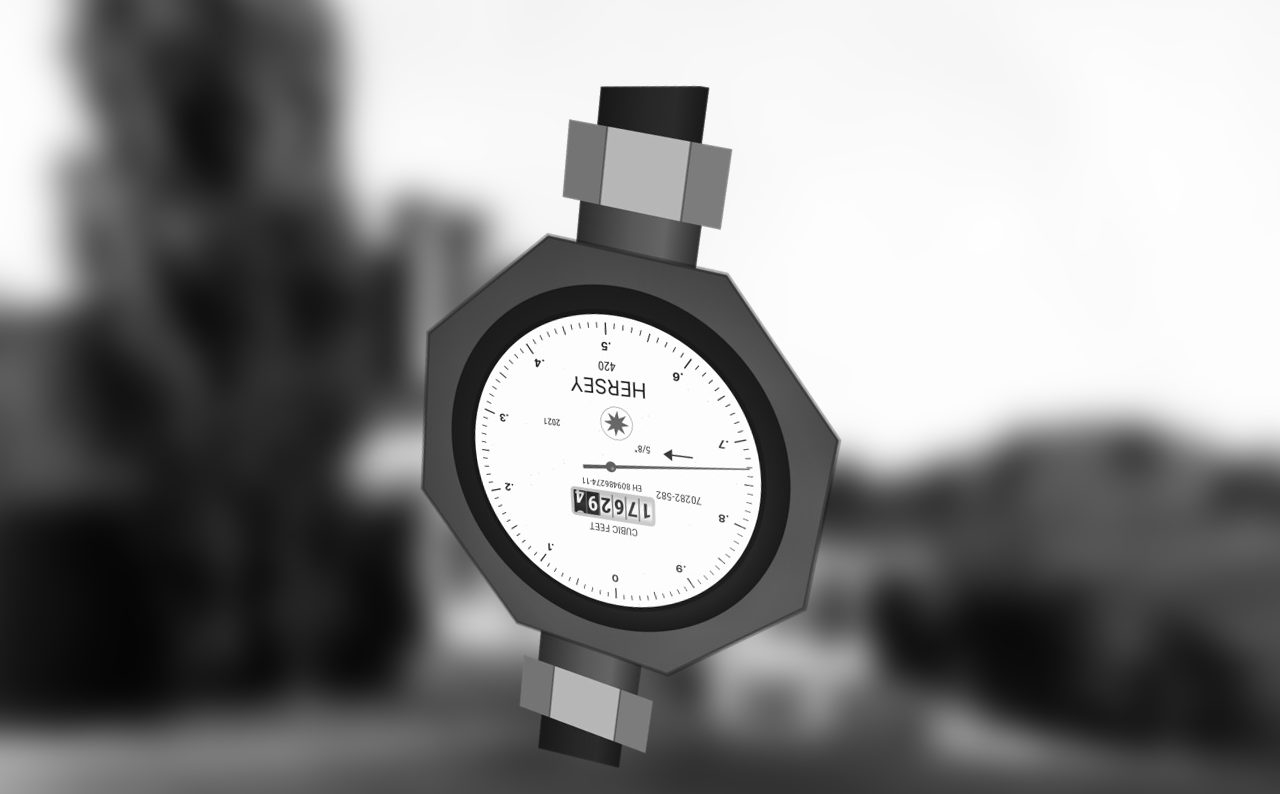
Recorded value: **176293.73** ft³
